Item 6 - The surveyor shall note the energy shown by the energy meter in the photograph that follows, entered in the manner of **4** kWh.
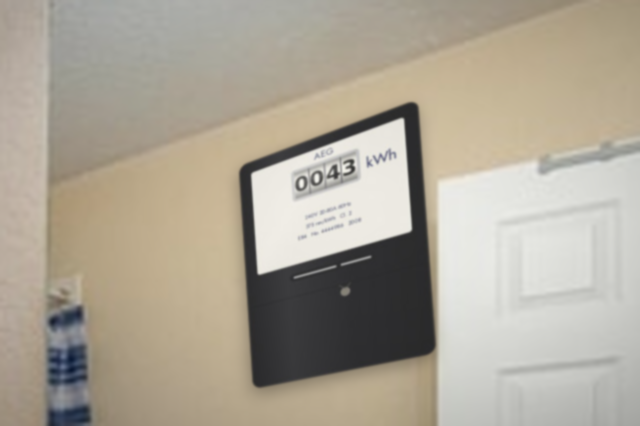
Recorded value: **43** kWh
